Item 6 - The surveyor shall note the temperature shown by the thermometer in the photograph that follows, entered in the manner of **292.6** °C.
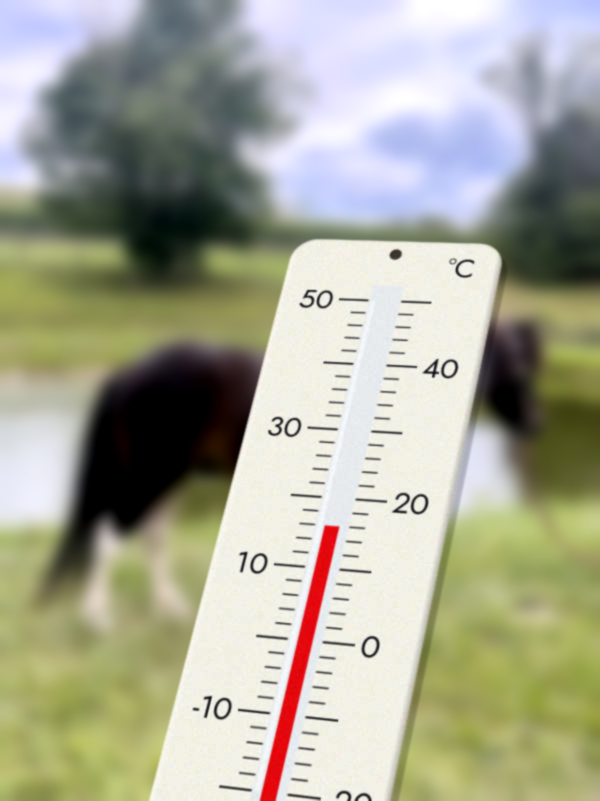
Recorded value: **16** °C
